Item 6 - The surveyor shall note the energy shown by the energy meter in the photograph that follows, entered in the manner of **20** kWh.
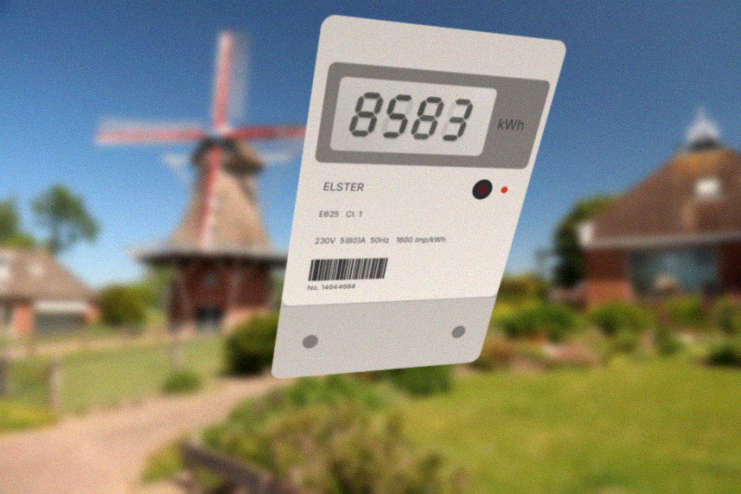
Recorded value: **8583** kWh
